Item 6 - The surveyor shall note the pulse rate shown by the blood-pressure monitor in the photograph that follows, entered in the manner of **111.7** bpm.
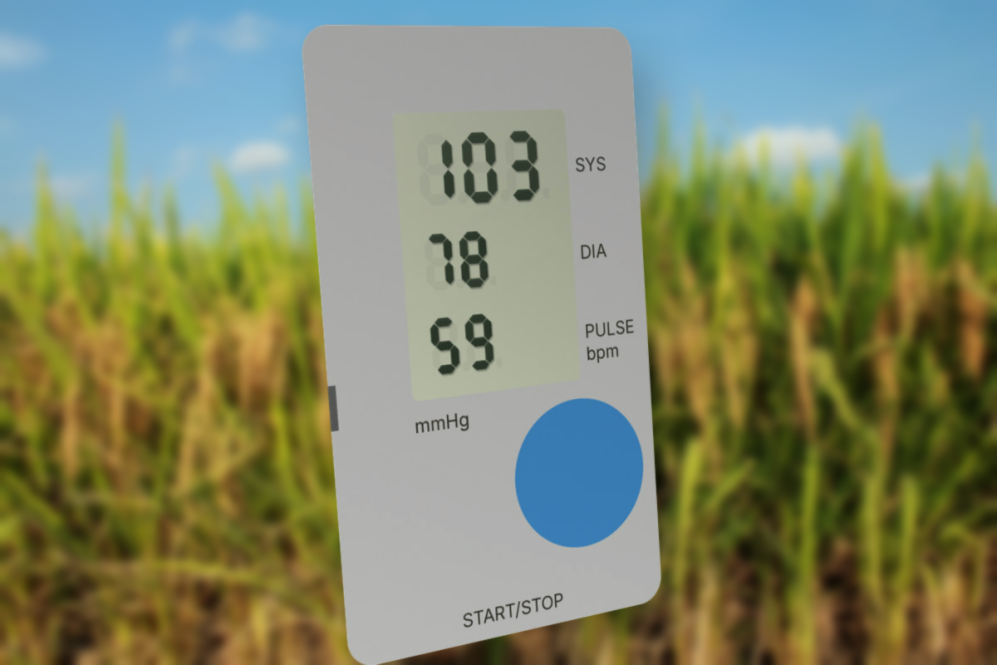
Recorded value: **59** bpm
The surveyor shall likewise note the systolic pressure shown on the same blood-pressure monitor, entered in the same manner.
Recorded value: **103** mmHg
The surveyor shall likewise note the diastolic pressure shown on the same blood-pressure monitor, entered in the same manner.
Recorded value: **78** mmHg
